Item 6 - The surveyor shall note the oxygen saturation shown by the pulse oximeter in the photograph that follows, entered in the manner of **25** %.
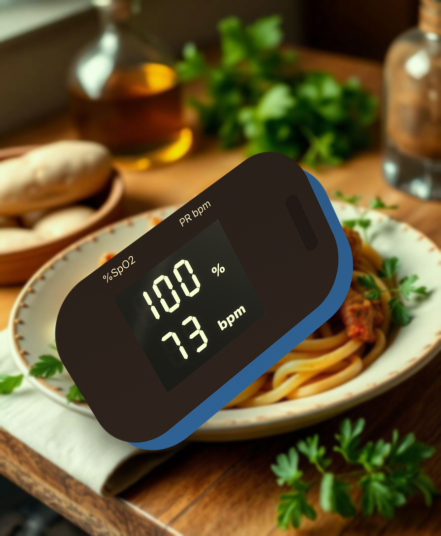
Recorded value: **100** %
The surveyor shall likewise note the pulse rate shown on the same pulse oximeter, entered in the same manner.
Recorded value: **73** bpm
